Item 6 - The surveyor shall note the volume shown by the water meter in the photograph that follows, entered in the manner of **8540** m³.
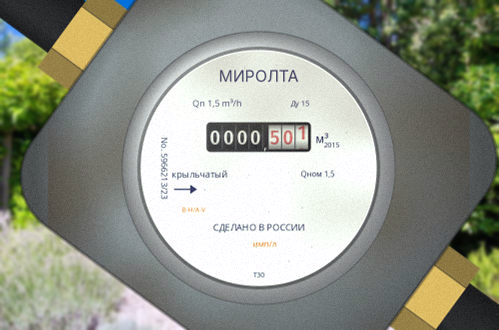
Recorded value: **0.501** m³
